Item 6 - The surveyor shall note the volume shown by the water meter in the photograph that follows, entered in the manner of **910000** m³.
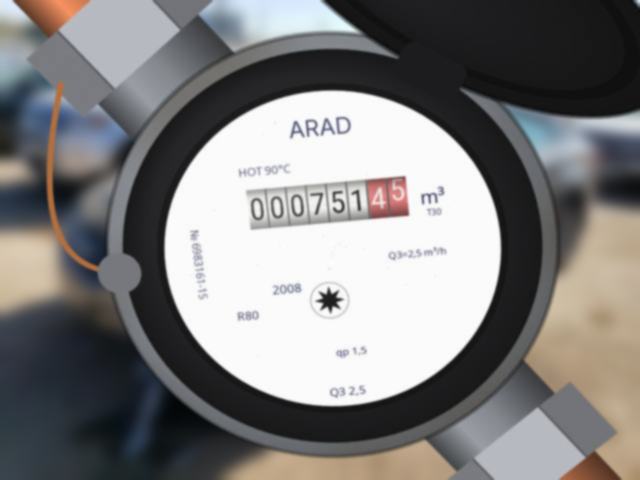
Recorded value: **751.45** m³
